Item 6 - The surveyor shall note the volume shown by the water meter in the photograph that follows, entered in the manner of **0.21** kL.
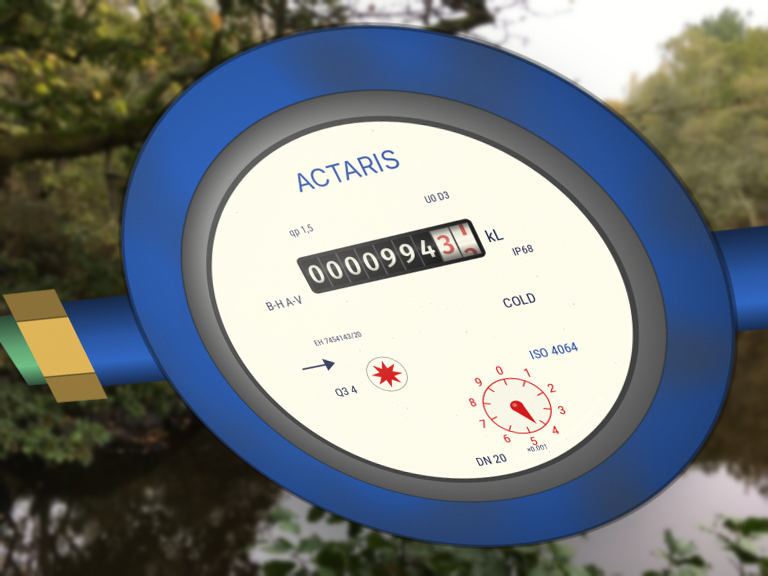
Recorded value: **994.314** kL
